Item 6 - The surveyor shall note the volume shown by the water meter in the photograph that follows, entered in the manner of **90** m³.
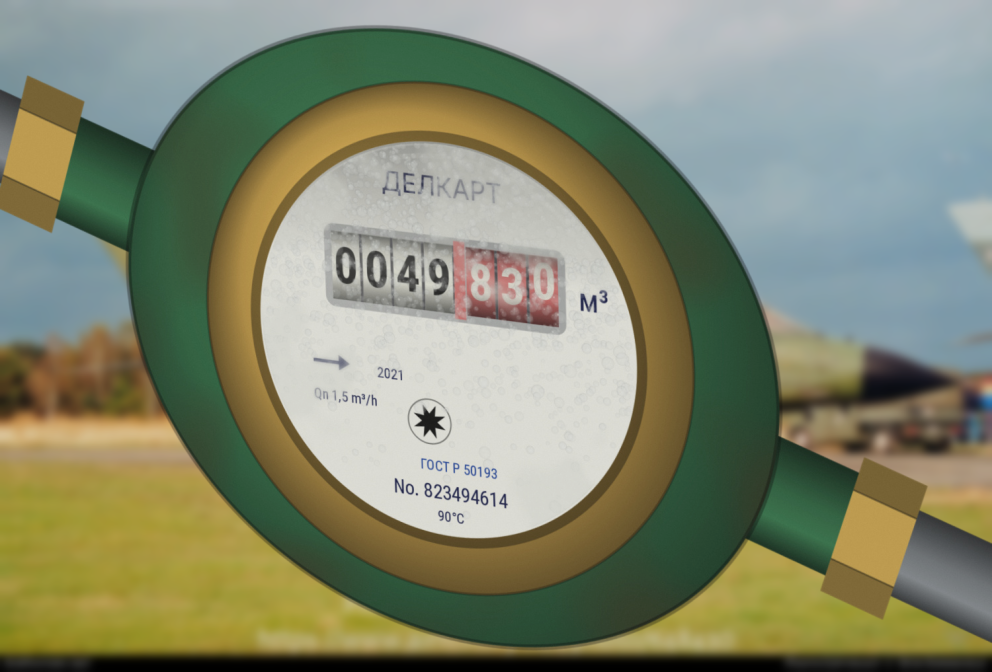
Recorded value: **49.830** m³
